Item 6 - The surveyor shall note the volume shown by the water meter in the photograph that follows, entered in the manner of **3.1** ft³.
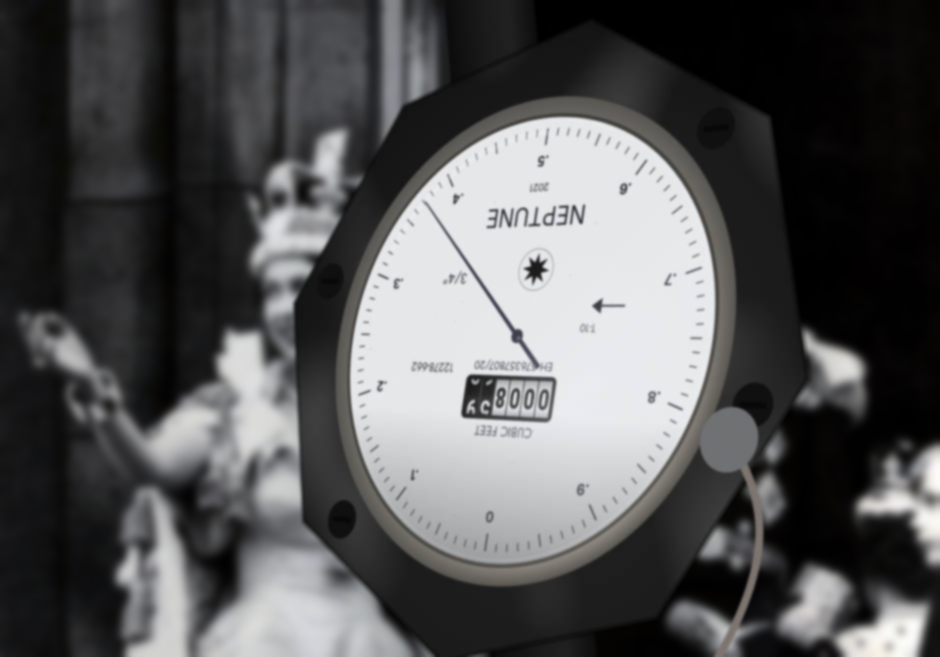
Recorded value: **859.37** ft³
